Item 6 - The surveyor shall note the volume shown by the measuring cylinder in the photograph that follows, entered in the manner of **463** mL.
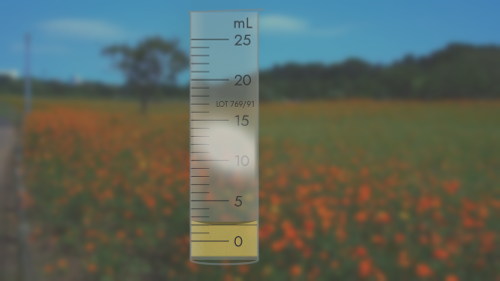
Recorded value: **2** mL
